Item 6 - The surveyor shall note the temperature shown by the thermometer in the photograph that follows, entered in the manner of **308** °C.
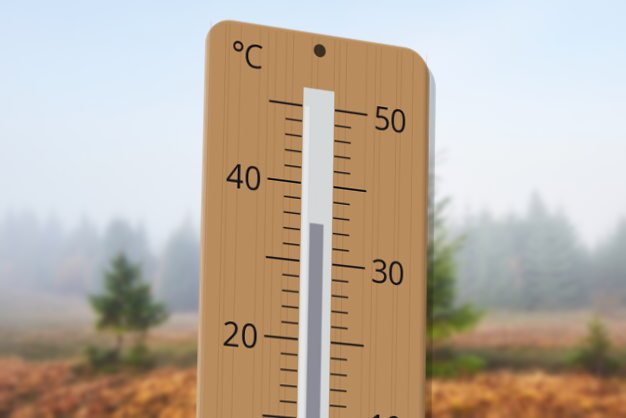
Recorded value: **35** °C
